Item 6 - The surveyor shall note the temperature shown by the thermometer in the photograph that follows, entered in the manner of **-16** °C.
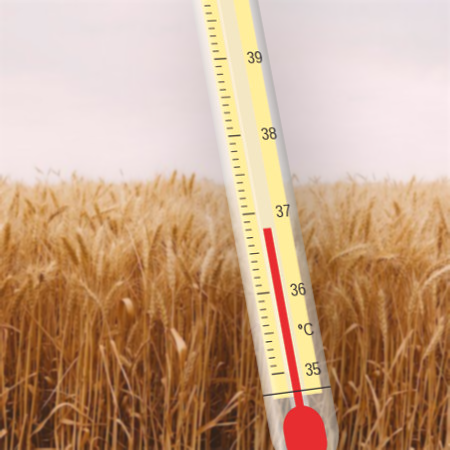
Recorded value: **36.8** °C
